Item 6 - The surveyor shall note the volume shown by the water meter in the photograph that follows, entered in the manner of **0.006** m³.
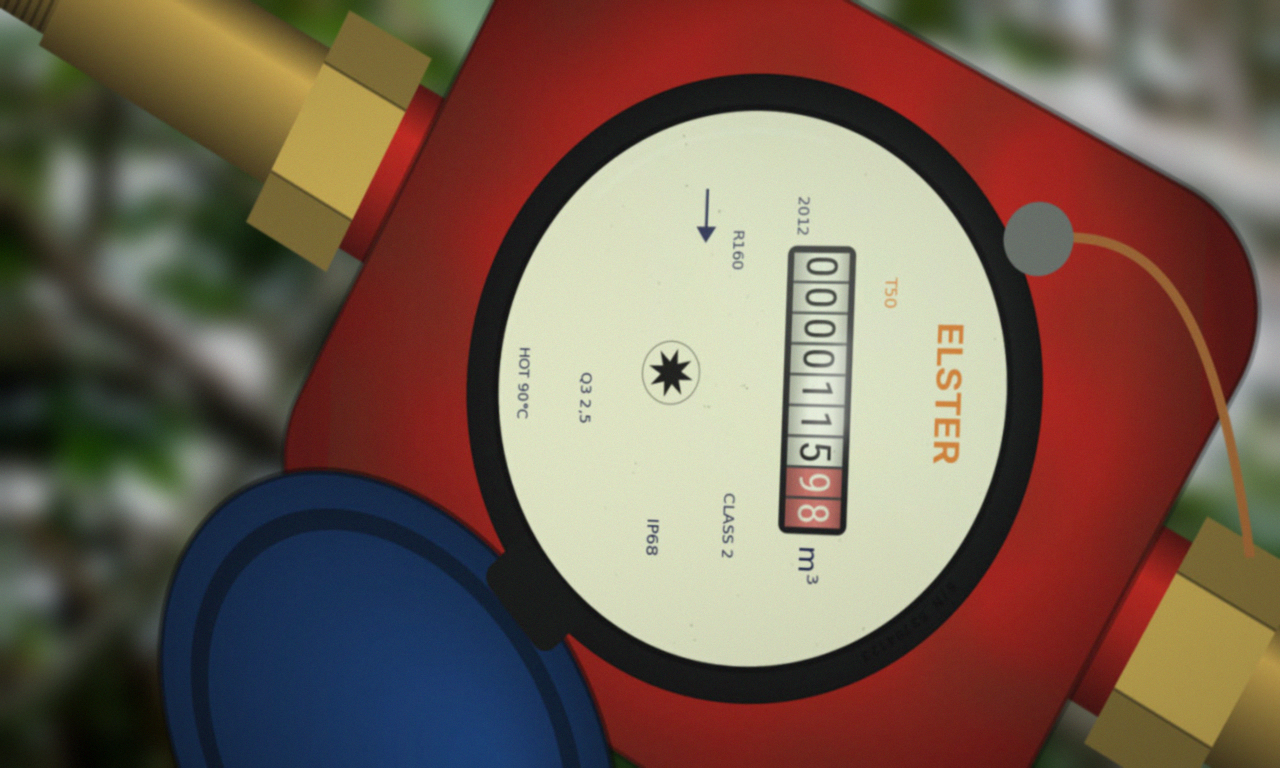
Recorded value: **115.98** m³
